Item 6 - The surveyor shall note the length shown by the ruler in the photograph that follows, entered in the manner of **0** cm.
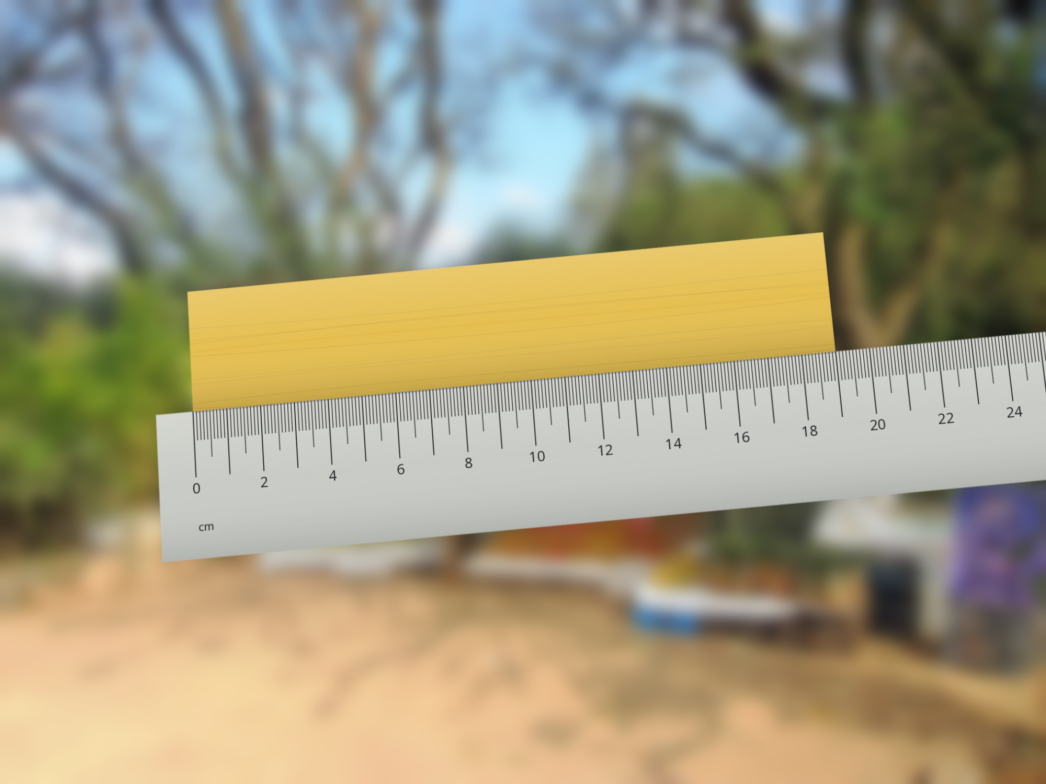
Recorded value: **19** cm
